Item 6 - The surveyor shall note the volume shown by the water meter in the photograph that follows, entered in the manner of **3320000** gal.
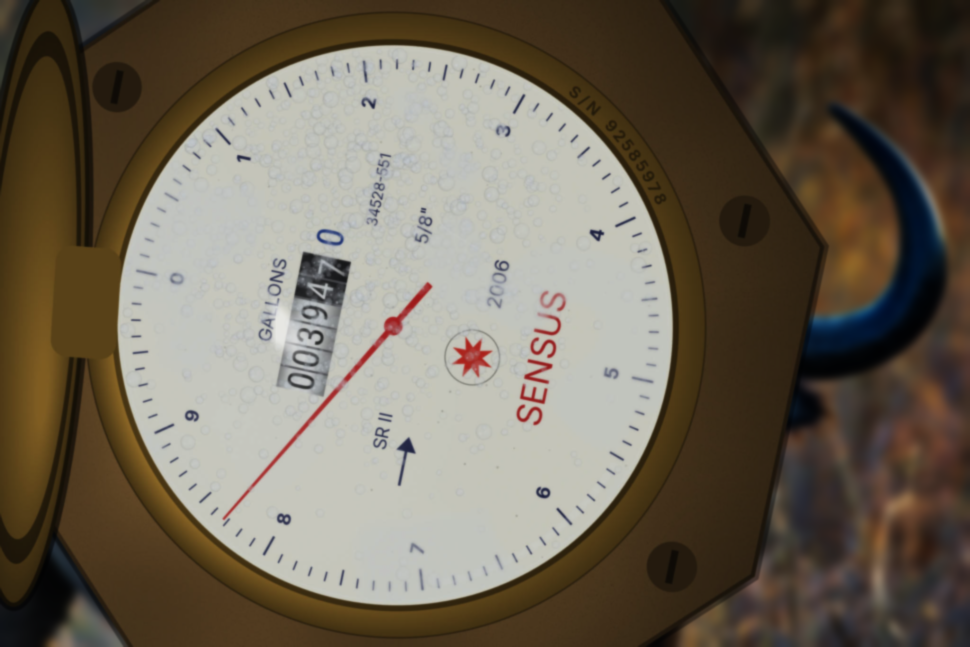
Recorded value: **39468.3** gal
